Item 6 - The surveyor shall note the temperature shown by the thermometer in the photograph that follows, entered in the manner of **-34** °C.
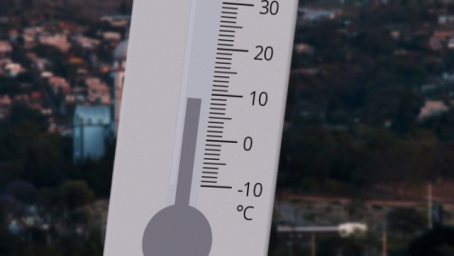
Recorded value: **9** °C
